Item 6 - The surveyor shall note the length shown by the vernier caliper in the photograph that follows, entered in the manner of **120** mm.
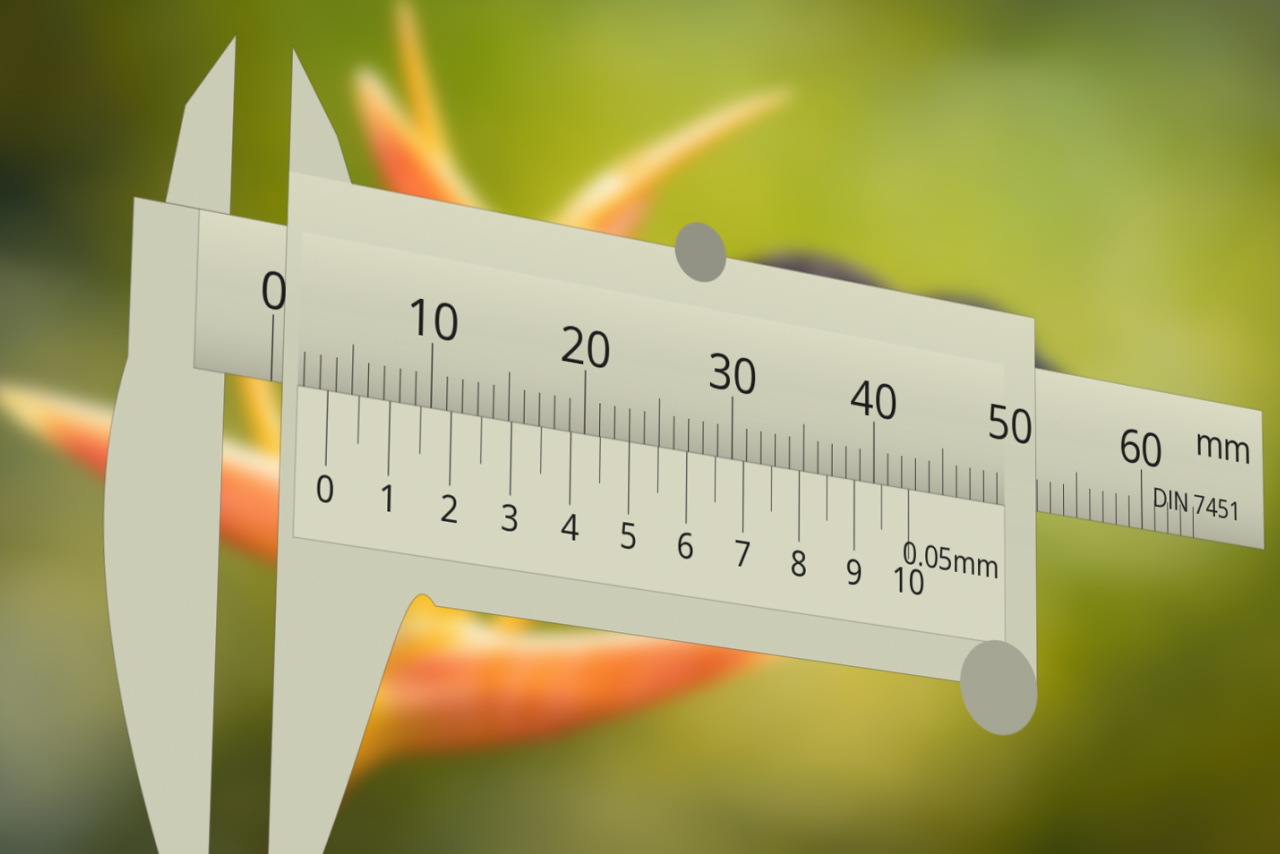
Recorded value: **3.5** mm
